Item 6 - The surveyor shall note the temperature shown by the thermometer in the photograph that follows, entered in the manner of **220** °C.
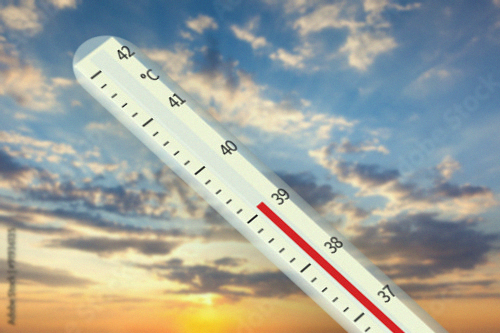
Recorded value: **39.1** °C
